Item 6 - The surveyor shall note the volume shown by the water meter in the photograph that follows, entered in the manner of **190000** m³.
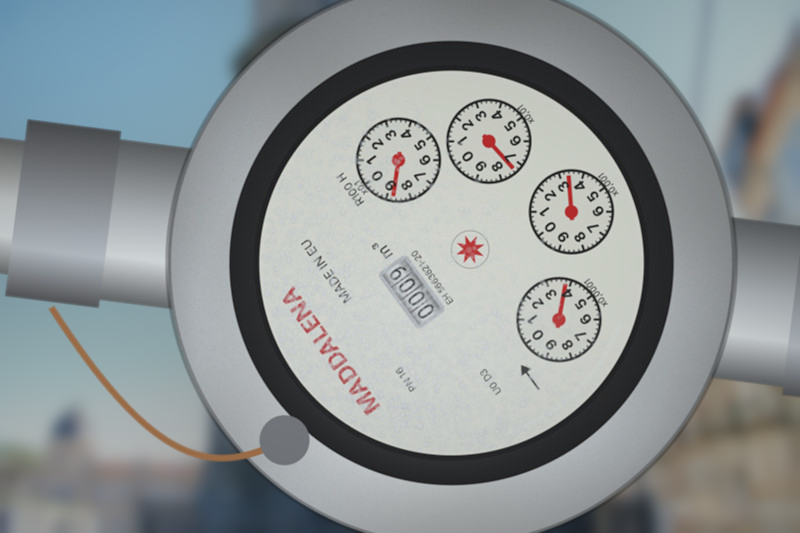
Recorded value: **9.8733** m³
